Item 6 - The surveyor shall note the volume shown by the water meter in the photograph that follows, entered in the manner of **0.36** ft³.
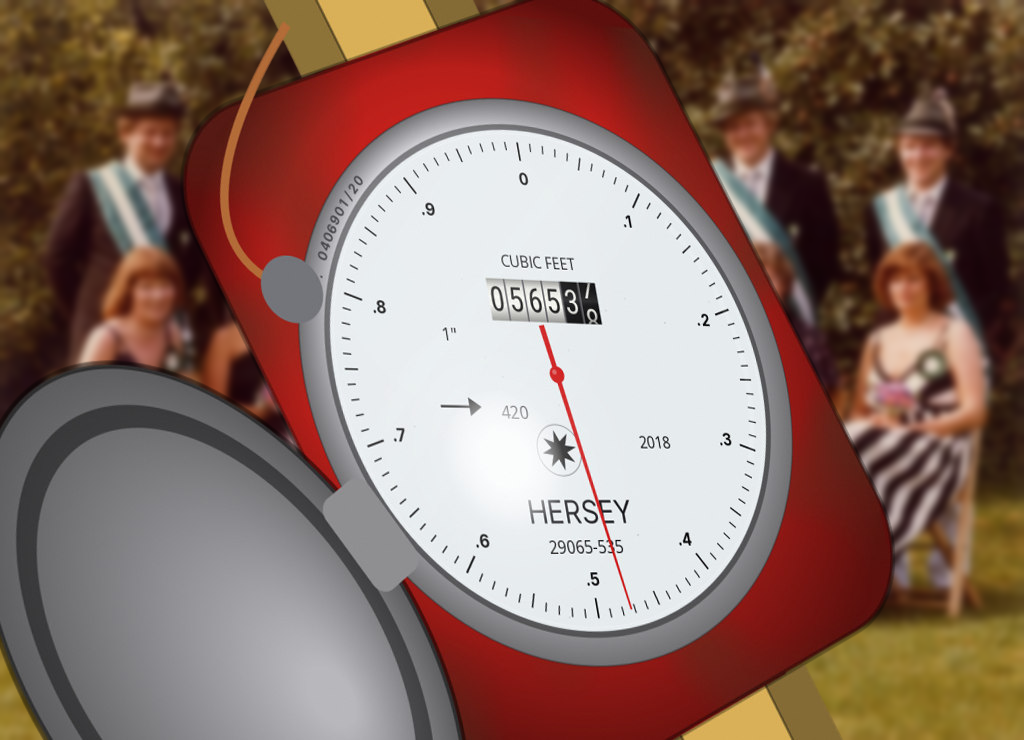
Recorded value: **56537.47** ft³
